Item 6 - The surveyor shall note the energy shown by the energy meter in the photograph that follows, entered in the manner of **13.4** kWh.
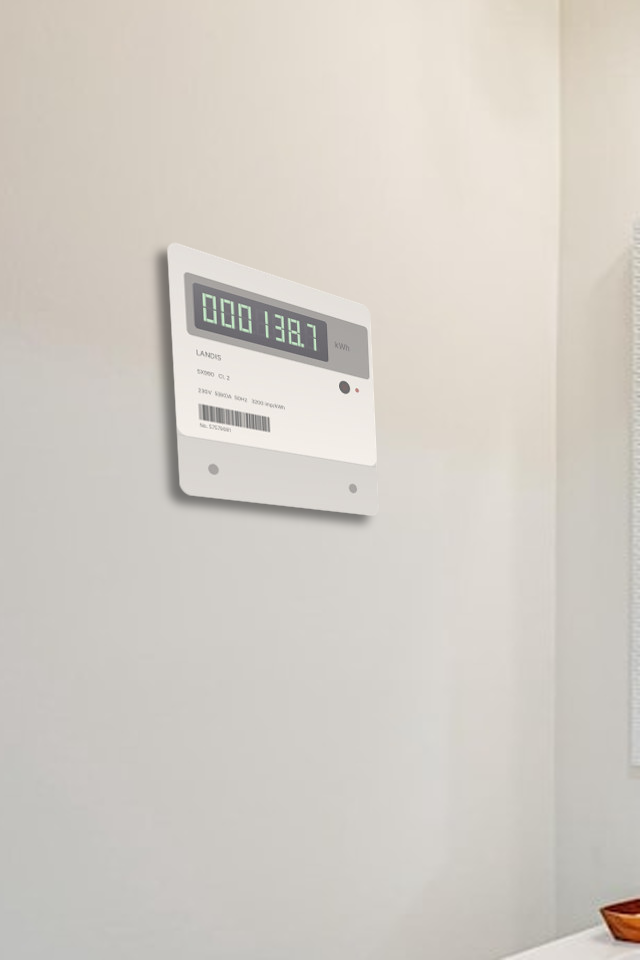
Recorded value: **138.7** kWh
